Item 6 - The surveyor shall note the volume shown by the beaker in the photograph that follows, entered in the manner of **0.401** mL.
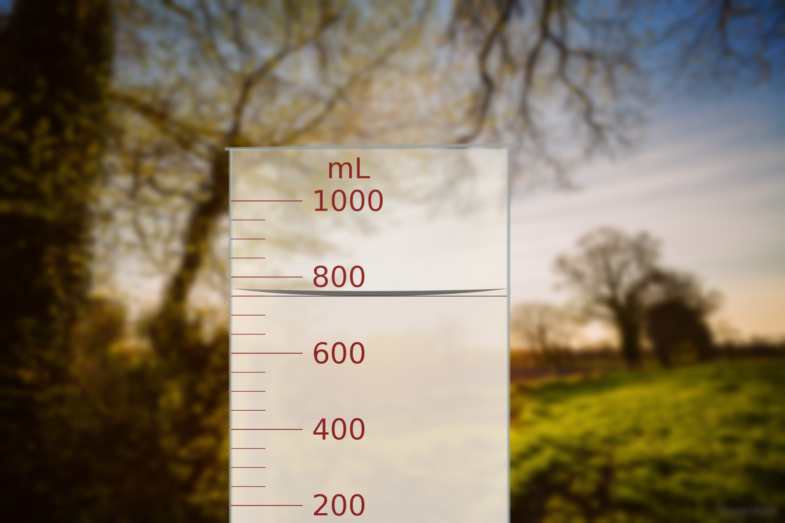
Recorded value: **750** mL
